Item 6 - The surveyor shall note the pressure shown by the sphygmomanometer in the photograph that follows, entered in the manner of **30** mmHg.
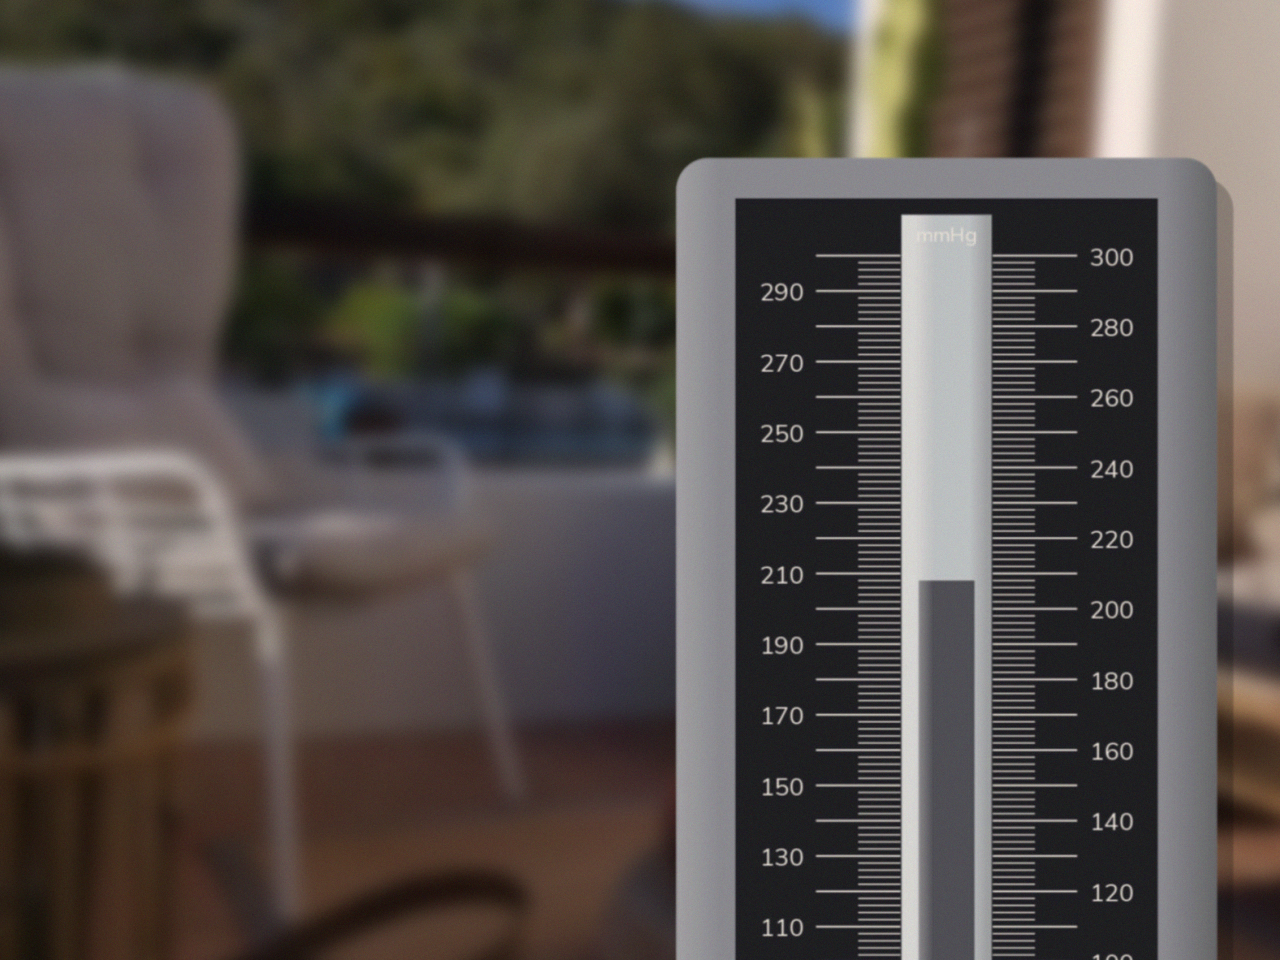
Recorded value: **208** mmHg
